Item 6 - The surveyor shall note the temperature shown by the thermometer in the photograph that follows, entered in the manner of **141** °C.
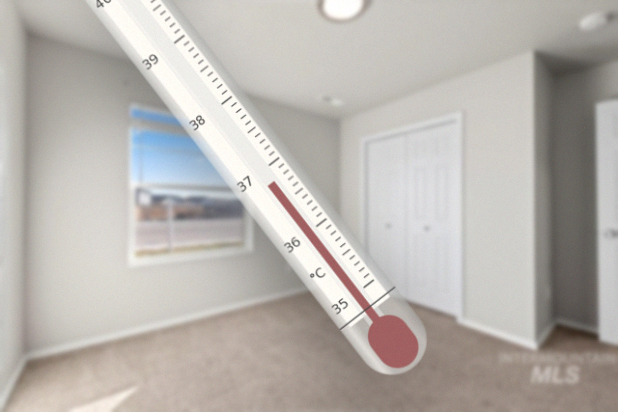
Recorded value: **36.8** °C
